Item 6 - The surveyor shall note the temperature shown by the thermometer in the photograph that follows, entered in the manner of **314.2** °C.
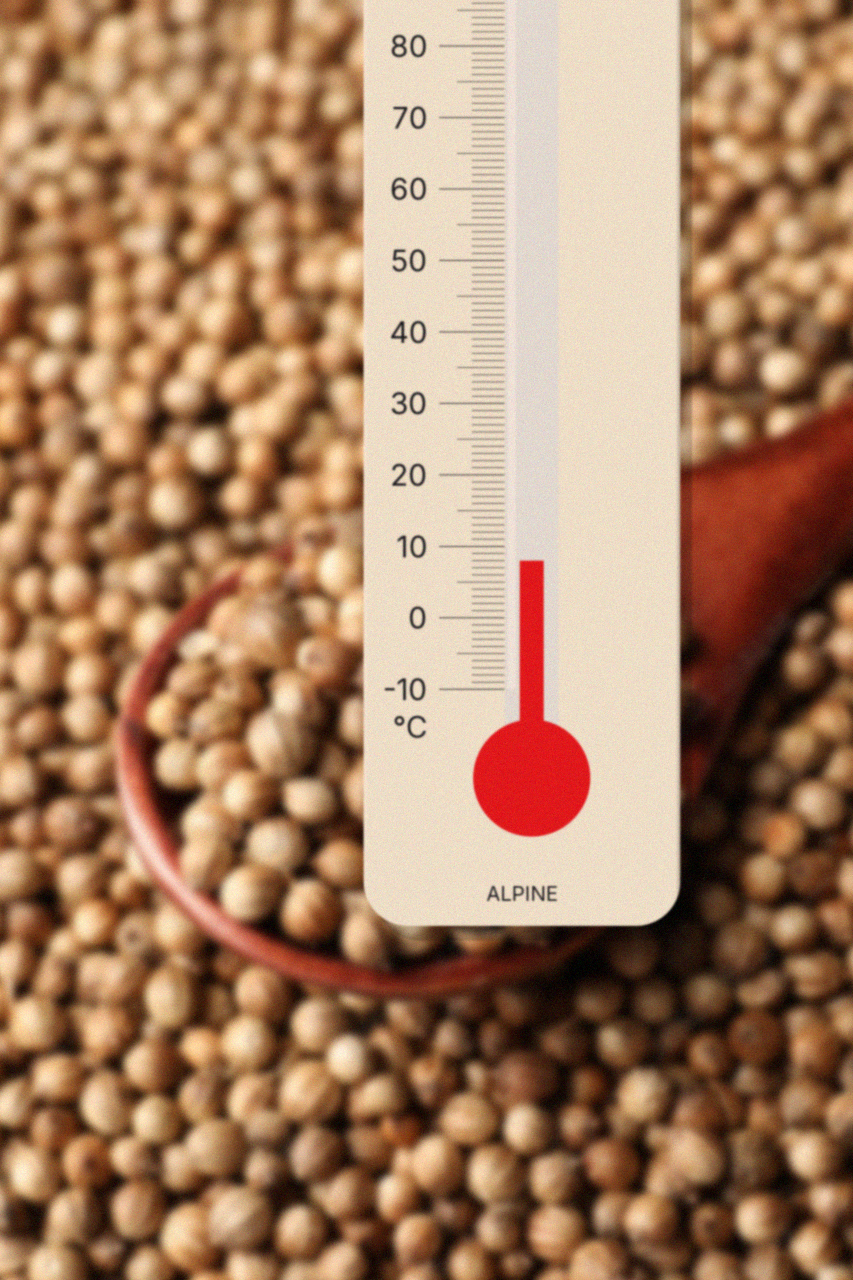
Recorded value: **8** °C
